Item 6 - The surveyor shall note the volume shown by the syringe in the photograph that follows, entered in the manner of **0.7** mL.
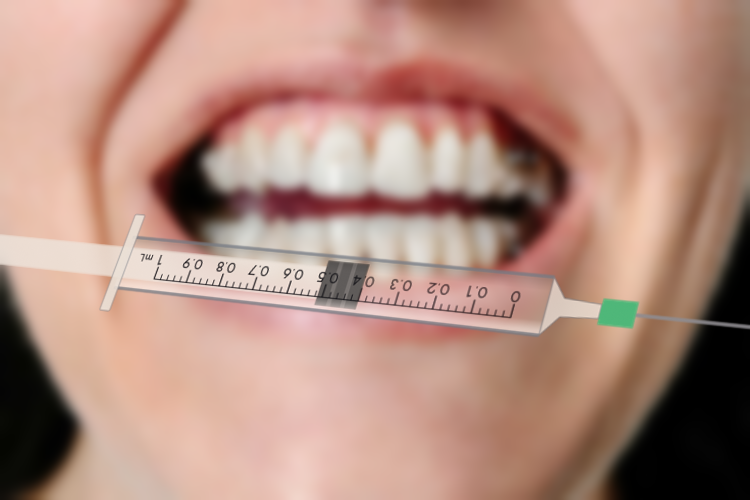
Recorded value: **0.4** mL
